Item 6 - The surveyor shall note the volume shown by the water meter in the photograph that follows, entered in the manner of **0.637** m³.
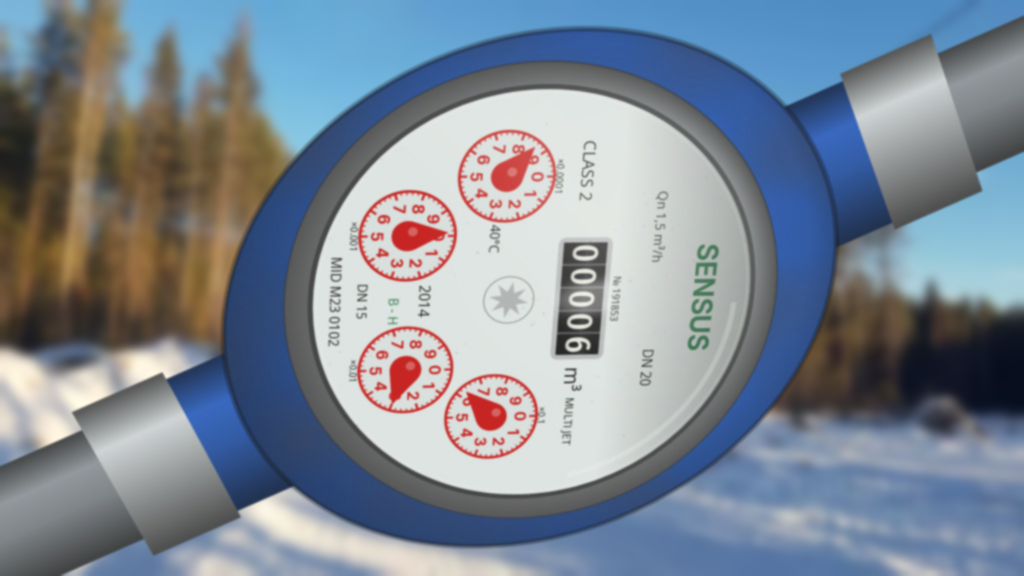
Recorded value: **6.6298** m³
